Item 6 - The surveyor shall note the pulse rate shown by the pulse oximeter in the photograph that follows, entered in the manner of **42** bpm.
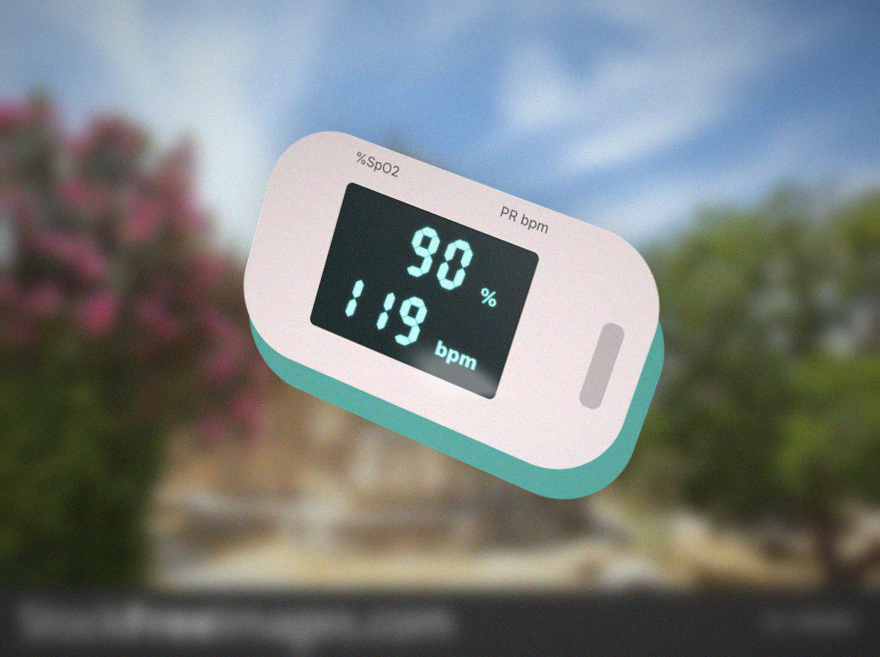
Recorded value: **119** bpm
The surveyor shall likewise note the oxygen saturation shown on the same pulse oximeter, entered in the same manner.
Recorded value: **90** %
